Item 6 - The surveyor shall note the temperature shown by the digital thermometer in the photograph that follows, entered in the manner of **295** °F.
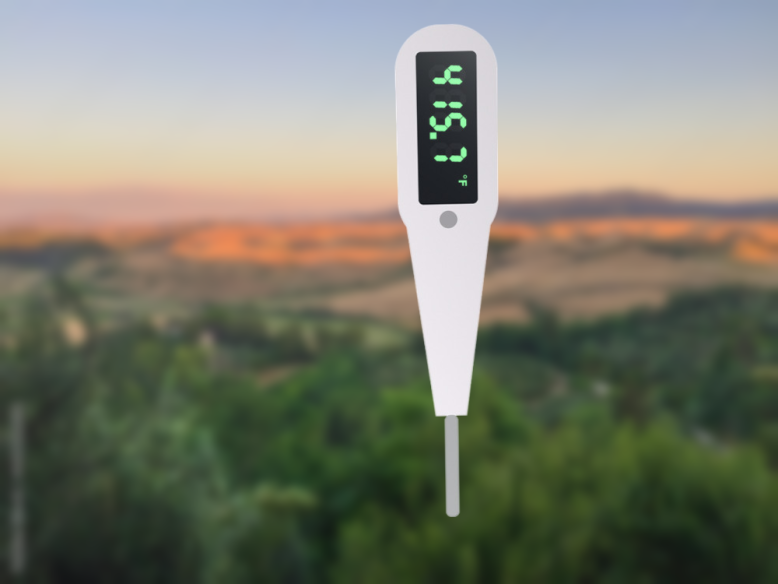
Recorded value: **415.7** °F
